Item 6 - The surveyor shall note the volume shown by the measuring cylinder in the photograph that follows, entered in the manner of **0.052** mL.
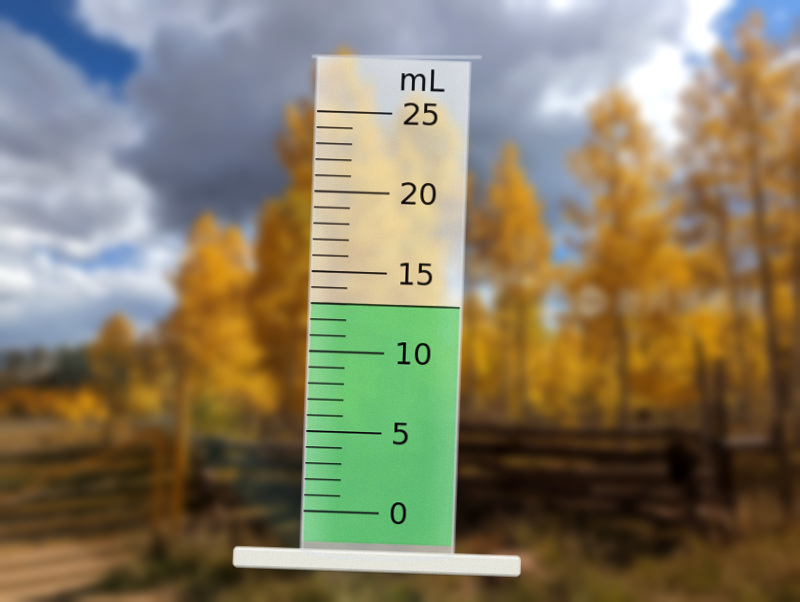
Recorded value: **13** mL
